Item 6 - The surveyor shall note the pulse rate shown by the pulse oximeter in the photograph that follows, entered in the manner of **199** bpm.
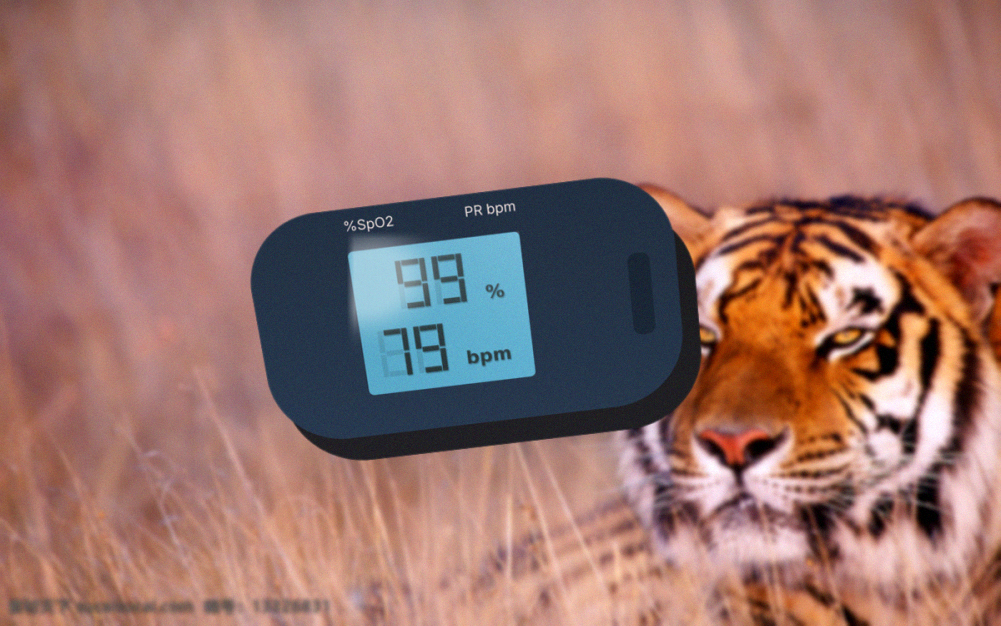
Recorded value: **79** bpm
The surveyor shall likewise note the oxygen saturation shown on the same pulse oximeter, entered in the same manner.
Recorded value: **99** %
